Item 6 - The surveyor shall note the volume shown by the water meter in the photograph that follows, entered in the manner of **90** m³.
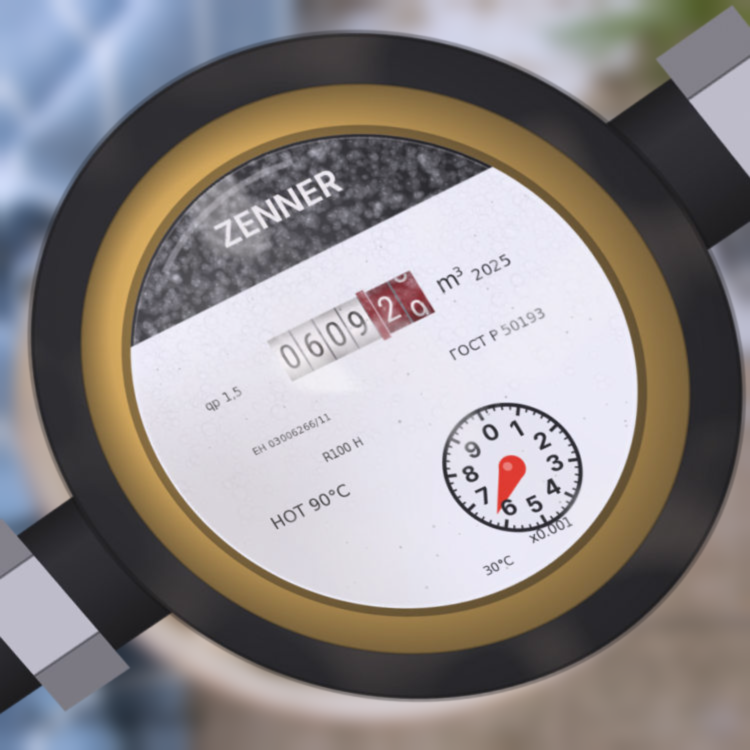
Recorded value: **609.286** m³
